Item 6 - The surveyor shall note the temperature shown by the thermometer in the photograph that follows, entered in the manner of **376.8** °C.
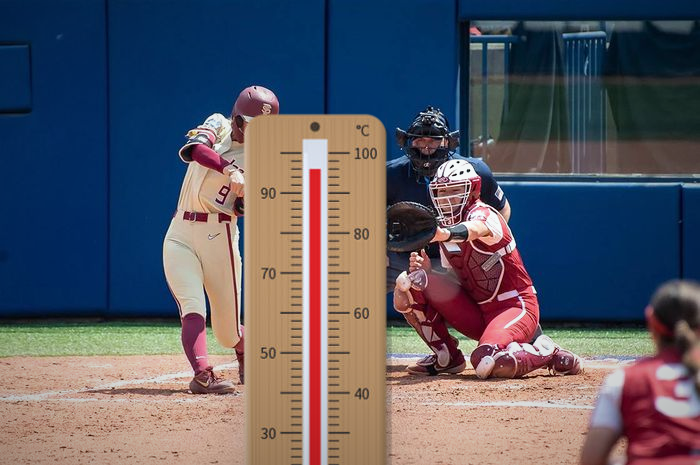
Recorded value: **96** °C
